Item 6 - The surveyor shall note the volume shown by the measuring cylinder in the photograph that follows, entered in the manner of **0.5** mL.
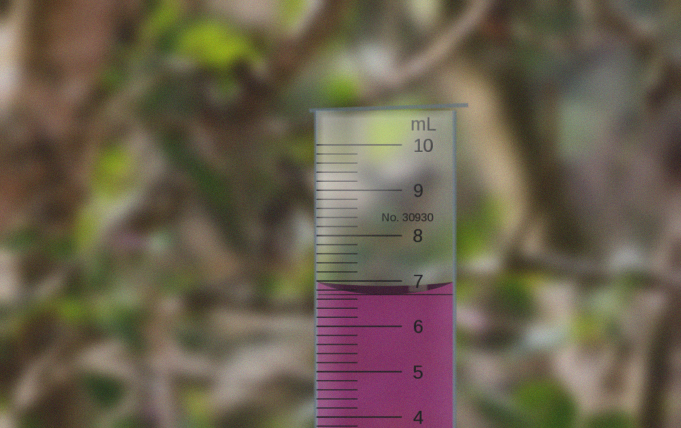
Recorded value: **6.7** mL
